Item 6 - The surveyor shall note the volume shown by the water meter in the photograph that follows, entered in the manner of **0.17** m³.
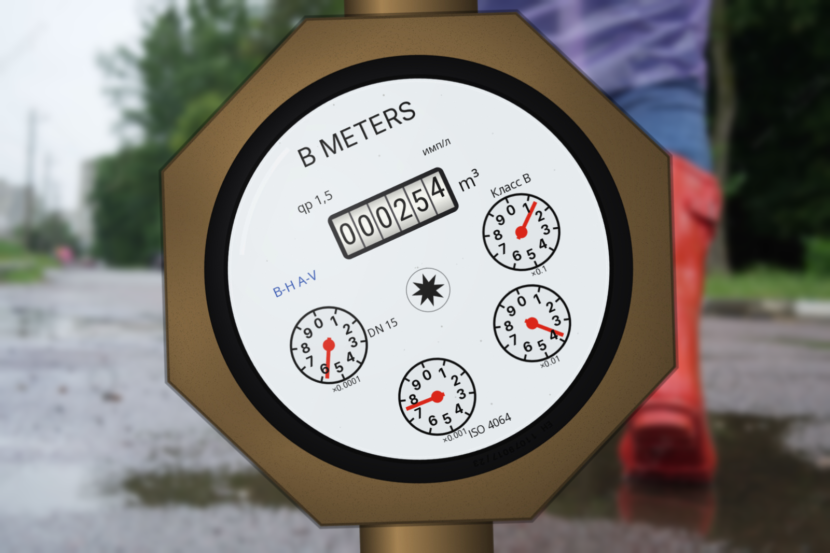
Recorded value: **254.1375** m³
